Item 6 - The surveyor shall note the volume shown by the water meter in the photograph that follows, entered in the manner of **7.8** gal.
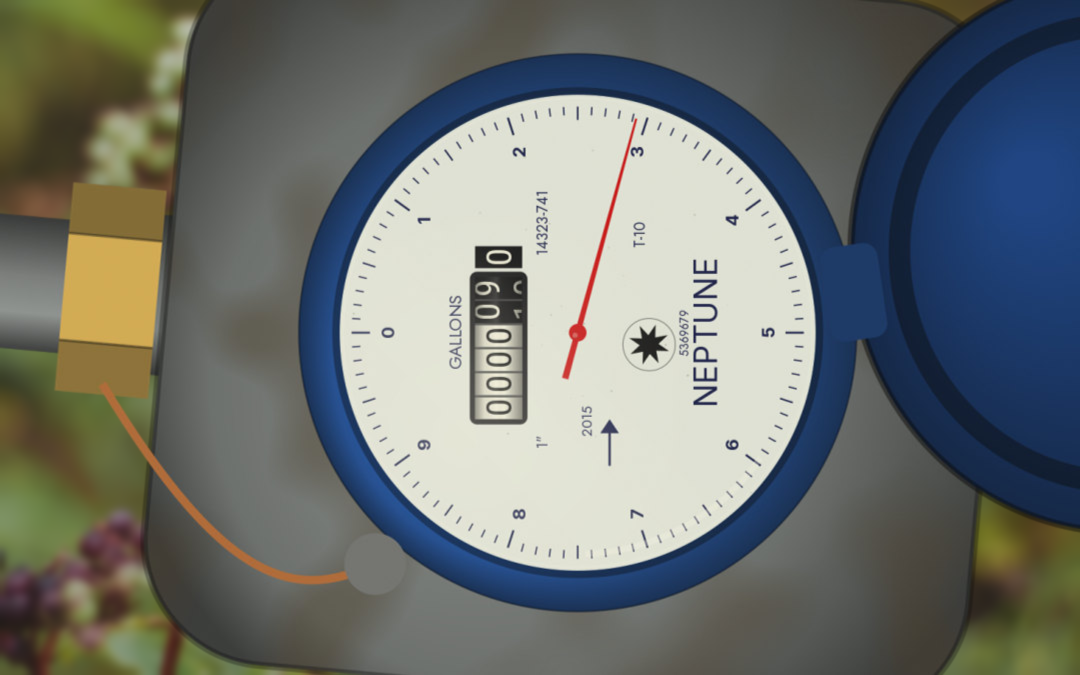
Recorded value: **92.9** gal
